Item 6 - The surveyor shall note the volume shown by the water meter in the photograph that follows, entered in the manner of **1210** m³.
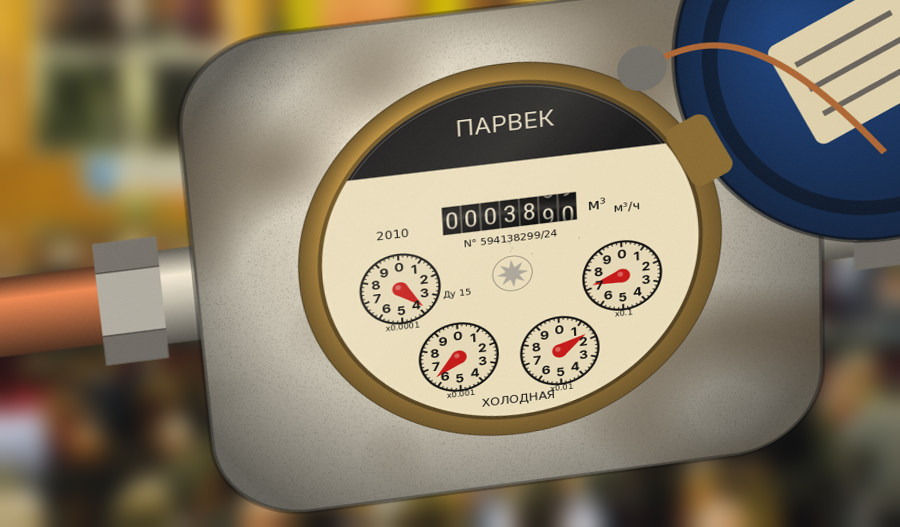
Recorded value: **3889.7163** m³
